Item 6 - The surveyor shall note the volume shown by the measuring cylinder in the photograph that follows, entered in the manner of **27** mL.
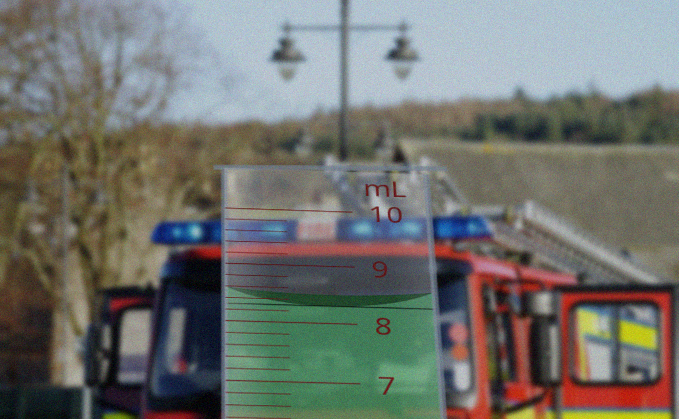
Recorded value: **8.3** mL
